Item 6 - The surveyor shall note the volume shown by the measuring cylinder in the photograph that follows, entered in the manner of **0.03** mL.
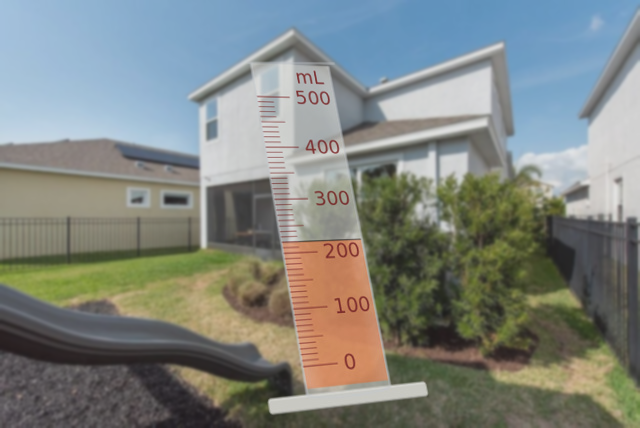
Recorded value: **220** mL
